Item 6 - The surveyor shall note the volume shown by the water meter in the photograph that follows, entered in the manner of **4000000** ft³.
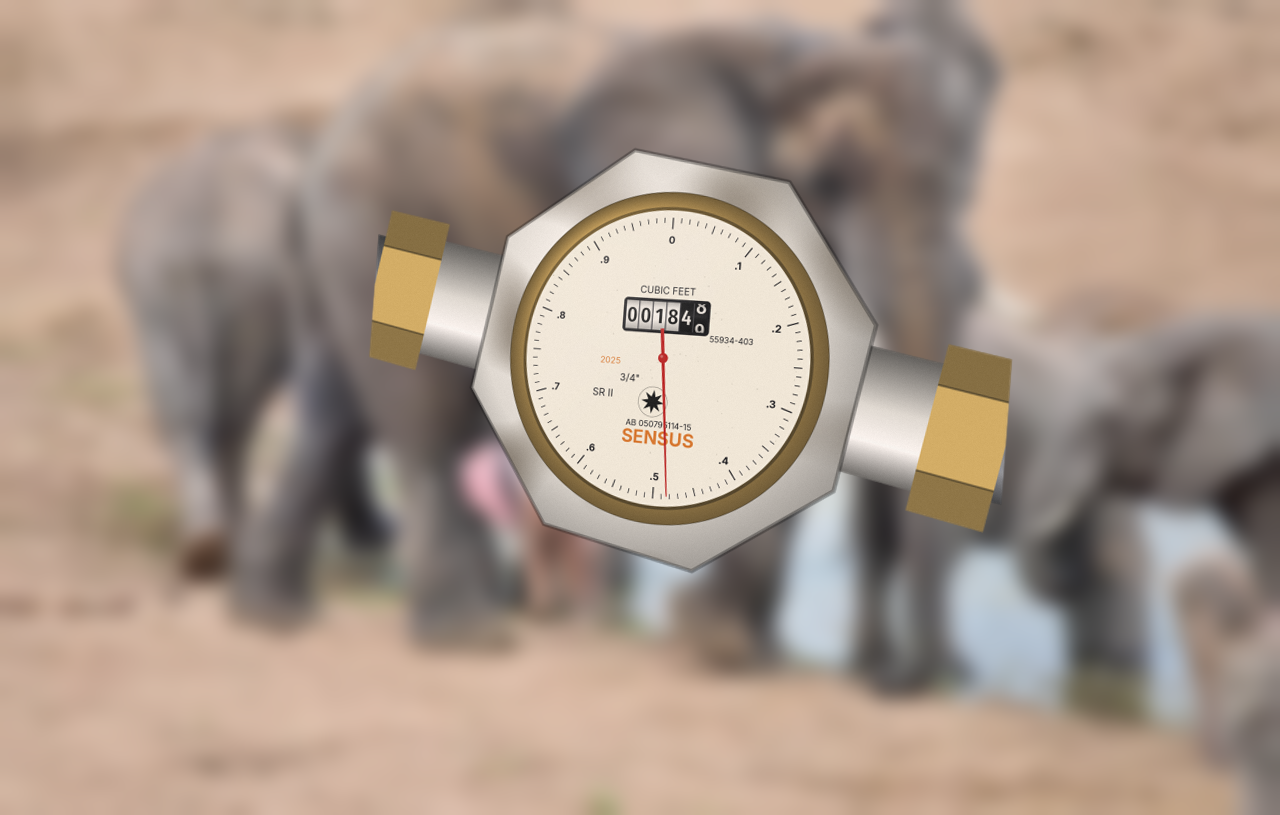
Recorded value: **1848.48** ft³
